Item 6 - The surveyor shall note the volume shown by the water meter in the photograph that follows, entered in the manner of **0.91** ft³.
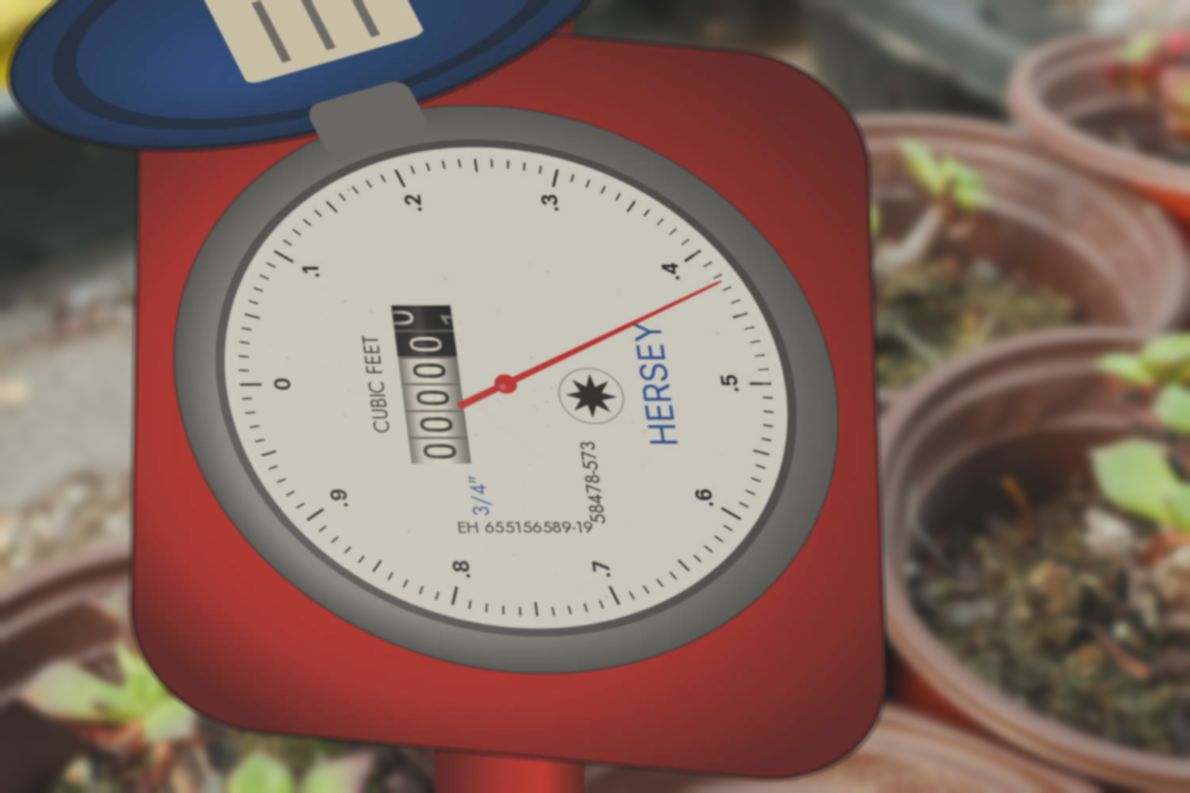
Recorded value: **0.42** ft³
